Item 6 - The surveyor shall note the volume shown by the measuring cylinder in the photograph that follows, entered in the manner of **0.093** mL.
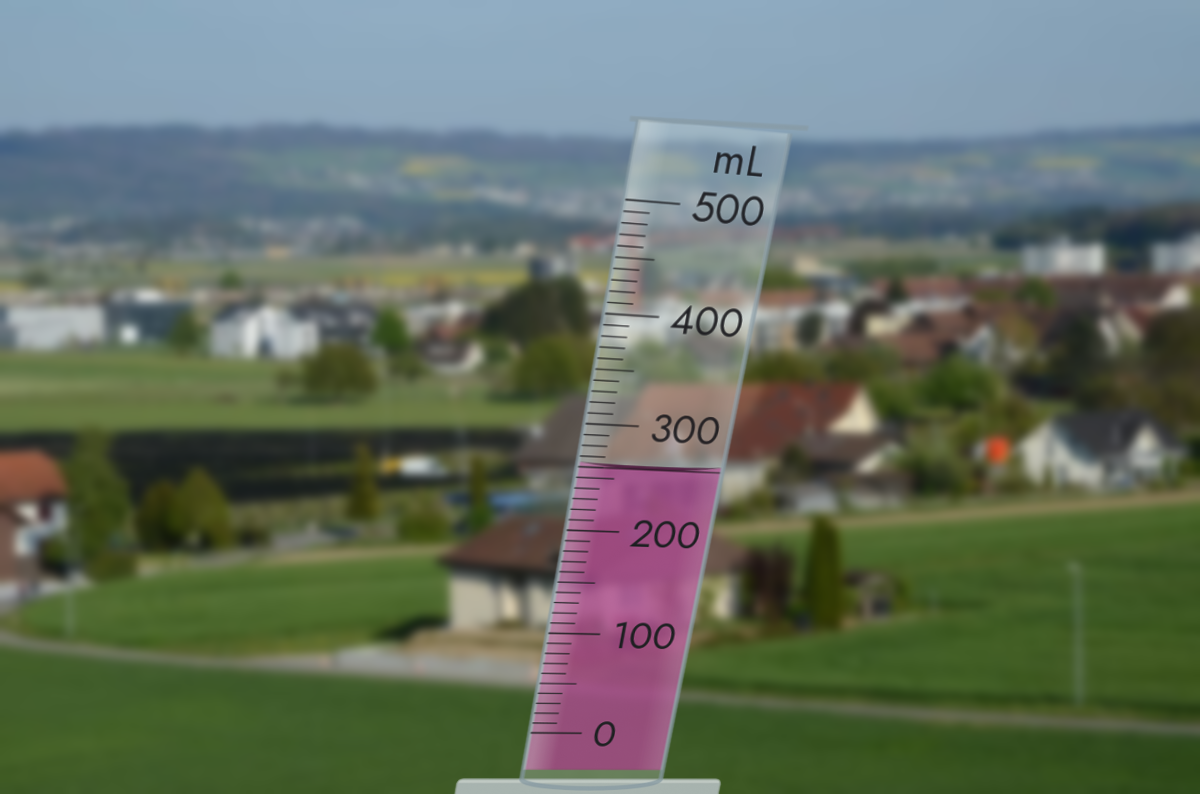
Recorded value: **260** mL
